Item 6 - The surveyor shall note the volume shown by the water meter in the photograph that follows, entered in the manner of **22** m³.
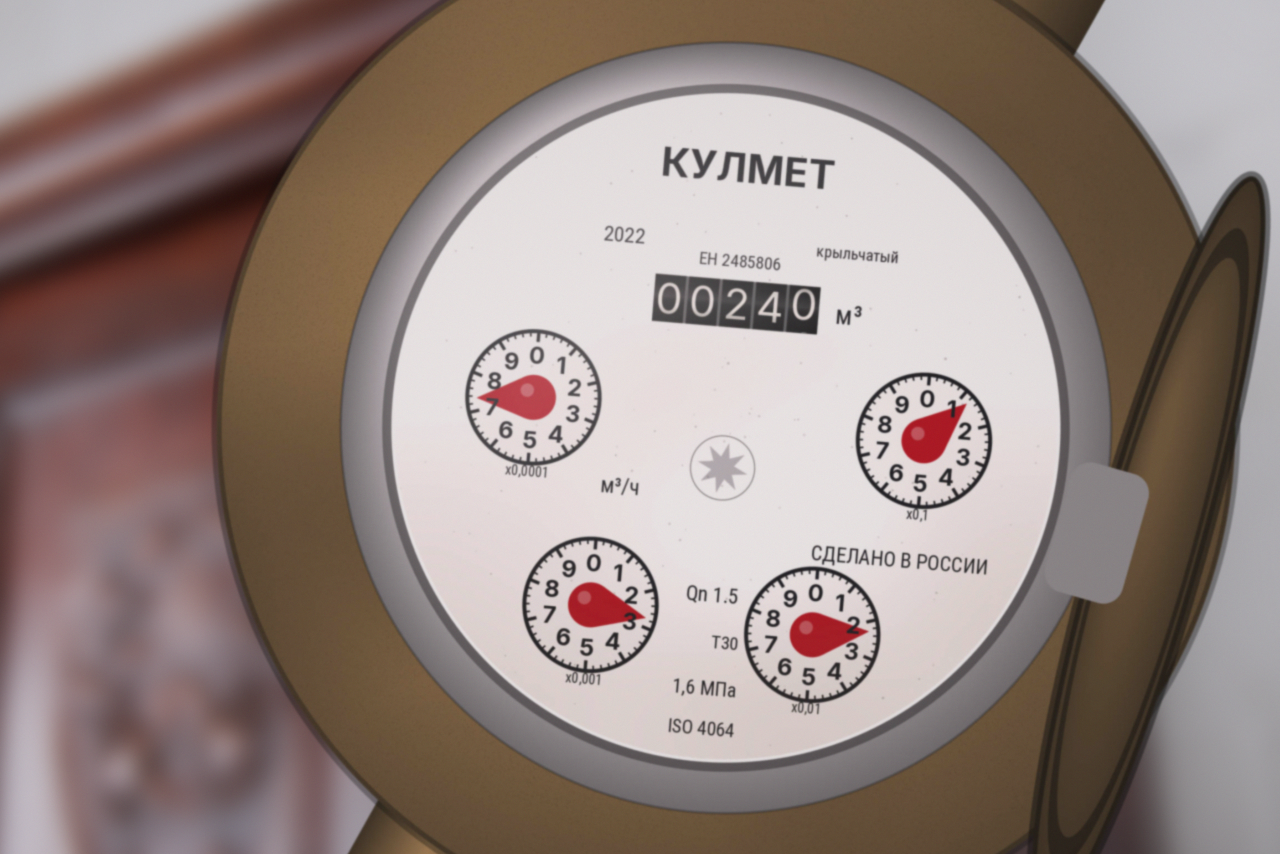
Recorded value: **240.1227** m³
